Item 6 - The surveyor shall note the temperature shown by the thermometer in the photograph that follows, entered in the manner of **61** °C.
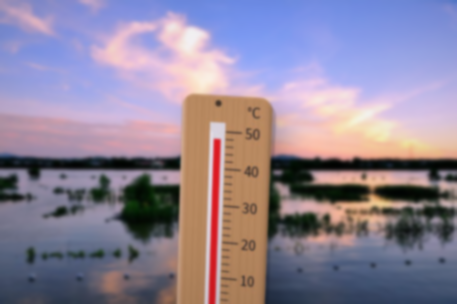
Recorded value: **48** °C
